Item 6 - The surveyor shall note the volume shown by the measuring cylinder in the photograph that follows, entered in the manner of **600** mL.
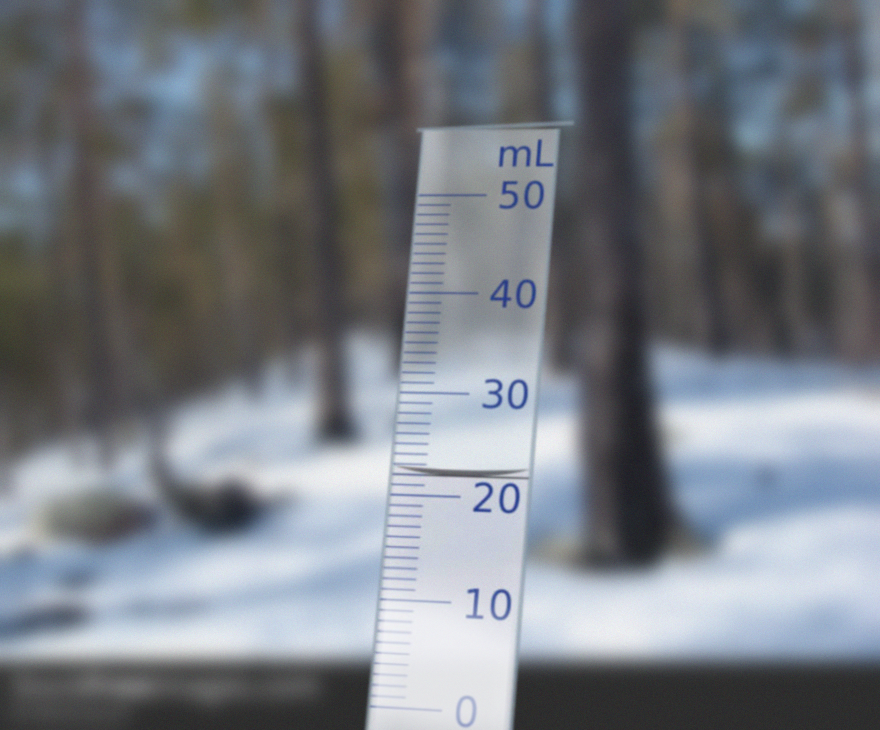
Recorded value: **22** mL
